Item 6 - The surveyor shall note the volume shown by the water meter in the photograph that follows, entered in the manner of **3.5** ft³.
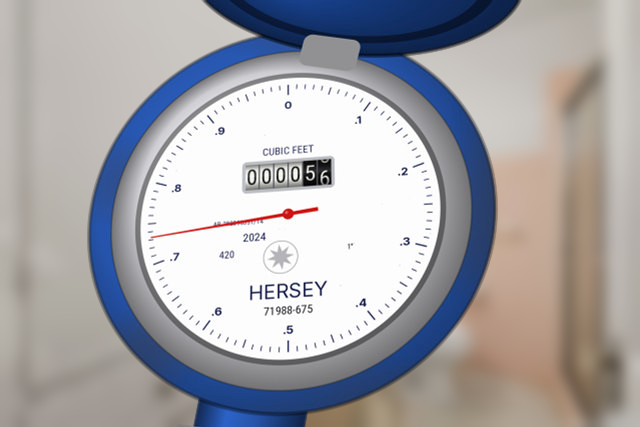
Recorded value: **55.73** ft³
